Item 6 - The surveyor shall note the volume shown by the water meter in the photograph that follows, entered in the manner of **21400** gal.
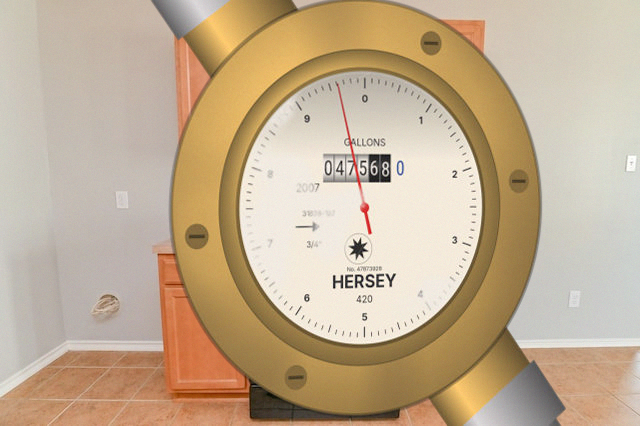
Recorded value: **475679.6** gal
